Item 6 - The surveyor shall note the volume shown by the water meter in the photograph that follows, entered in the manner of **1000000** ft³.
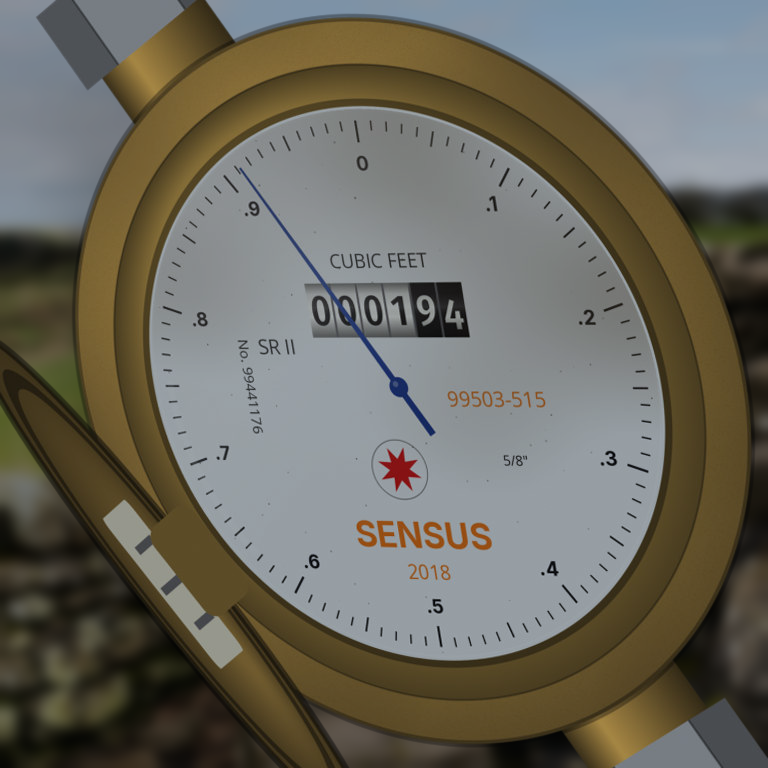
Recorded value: **193.91** ft³
